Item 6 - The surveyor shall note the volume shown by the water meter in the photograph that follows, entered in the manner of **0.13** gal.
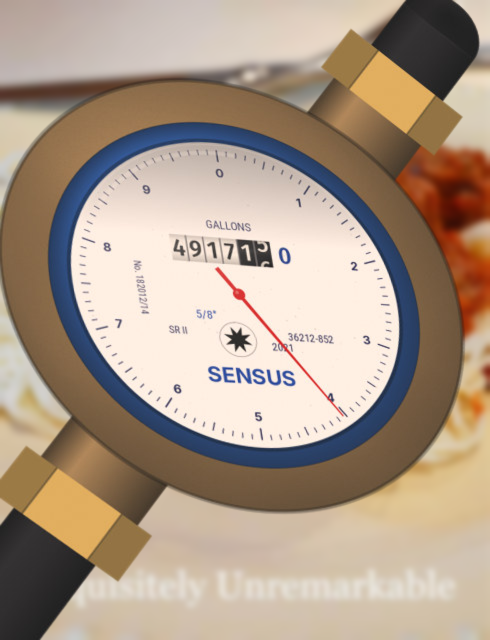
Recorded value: **4917154.0** gal
